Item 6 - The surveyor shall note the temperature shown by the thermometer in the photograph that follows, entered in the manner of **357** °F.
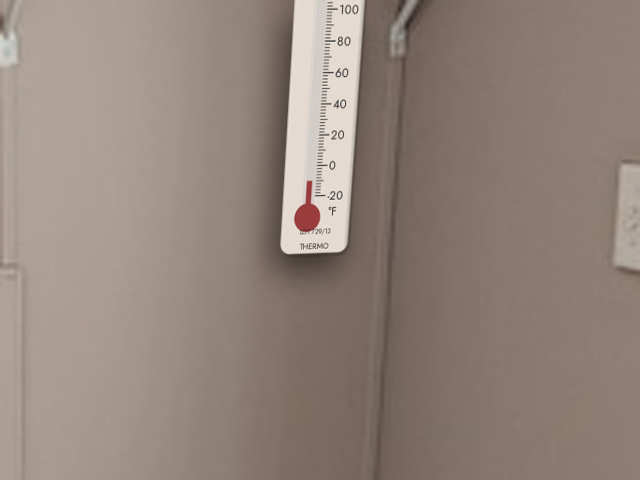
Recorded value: **-10** °F
